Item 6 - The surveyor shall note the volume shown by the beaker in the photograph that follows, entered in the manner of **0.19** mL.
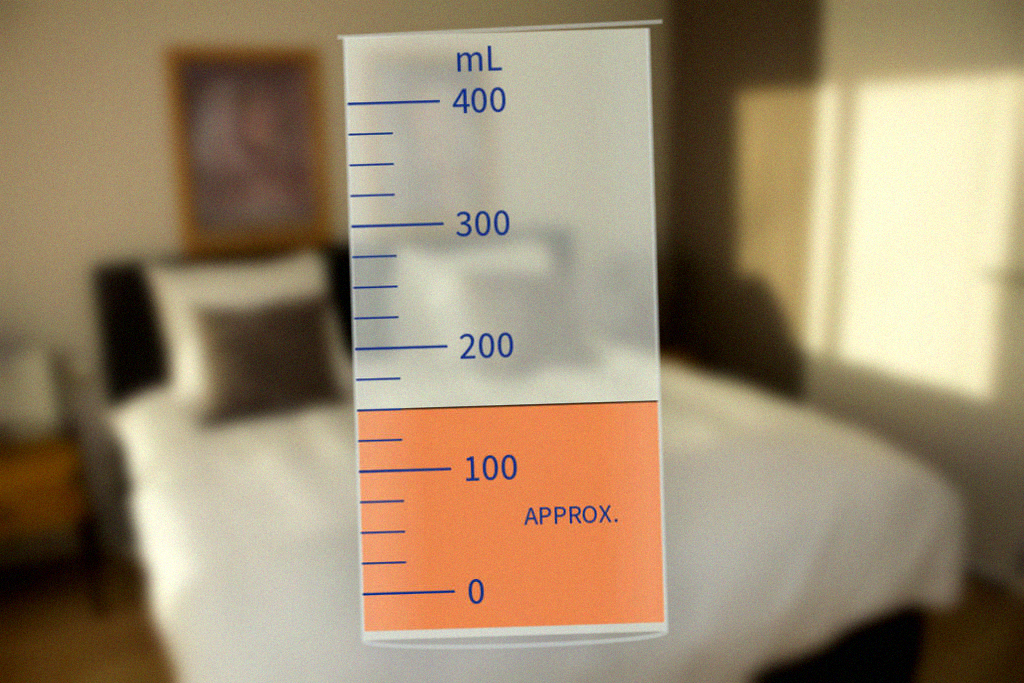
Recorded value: **150** mL
